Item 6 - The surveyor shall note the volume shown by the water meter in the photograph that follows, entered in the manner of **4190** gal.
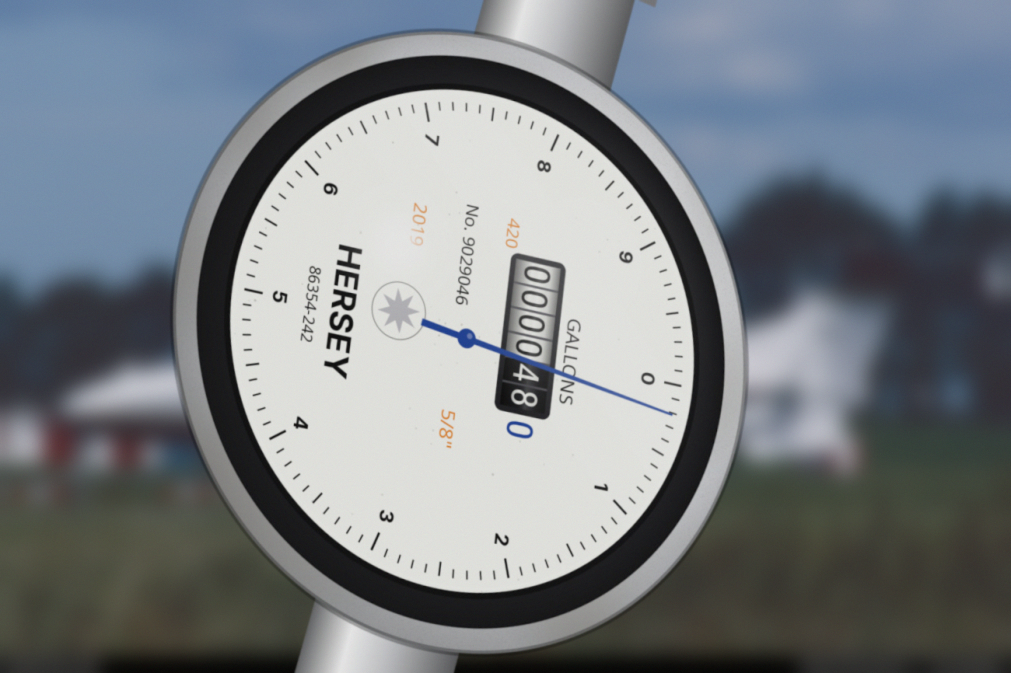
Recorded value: **480.2** gal
